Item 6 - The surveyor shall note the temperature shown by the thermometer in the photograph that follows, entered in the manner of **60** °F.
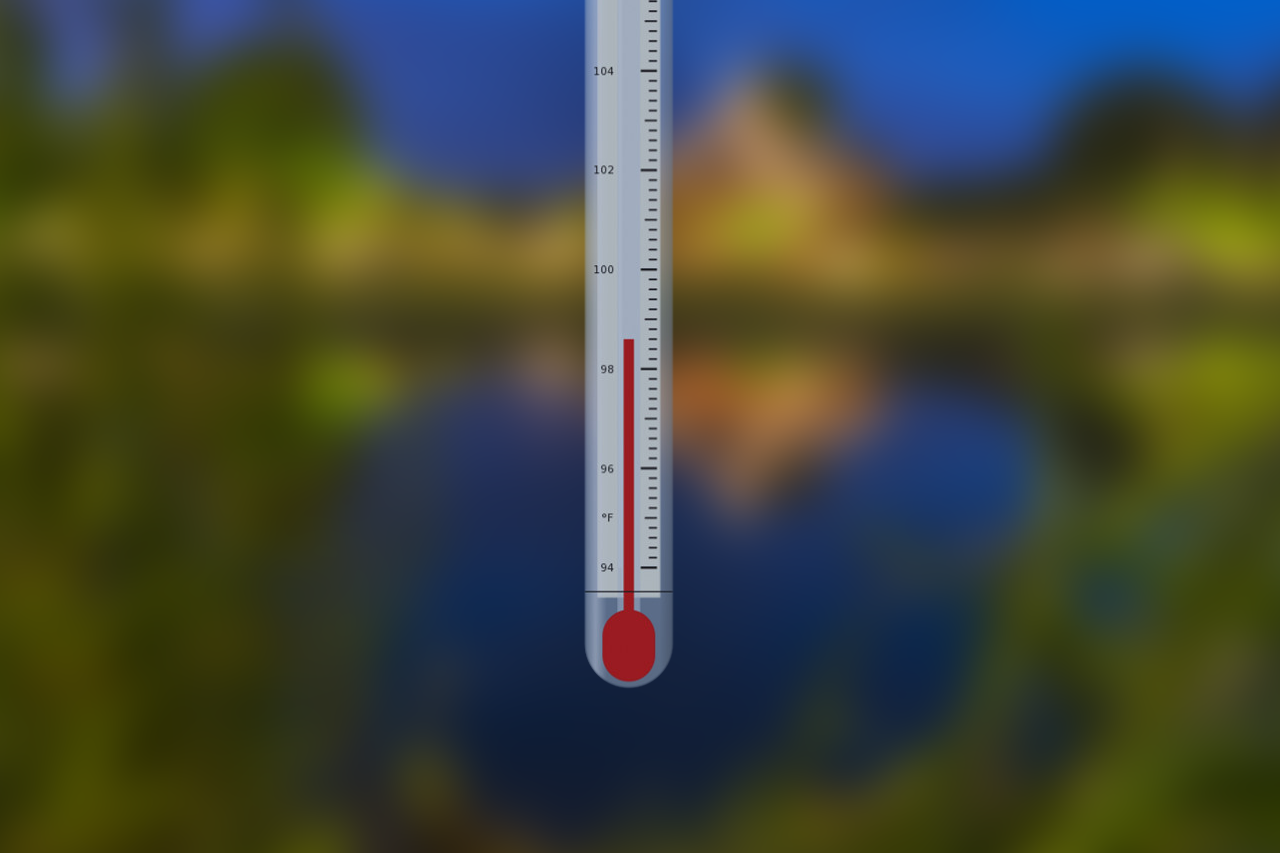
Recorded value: **98.6** °F
